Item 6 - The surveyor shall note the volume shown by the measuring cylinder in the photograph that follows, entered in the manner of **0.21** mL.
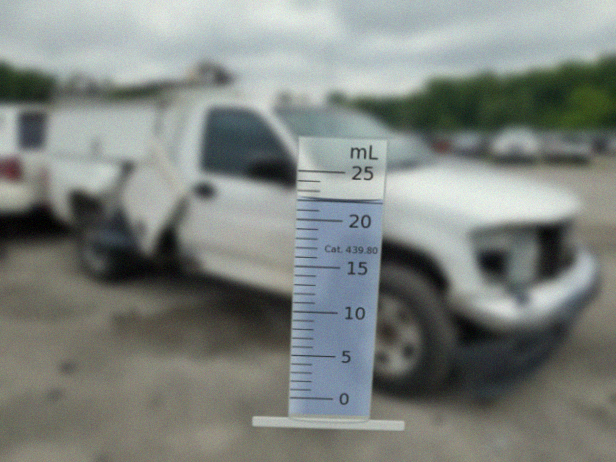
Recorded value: **22** mL
